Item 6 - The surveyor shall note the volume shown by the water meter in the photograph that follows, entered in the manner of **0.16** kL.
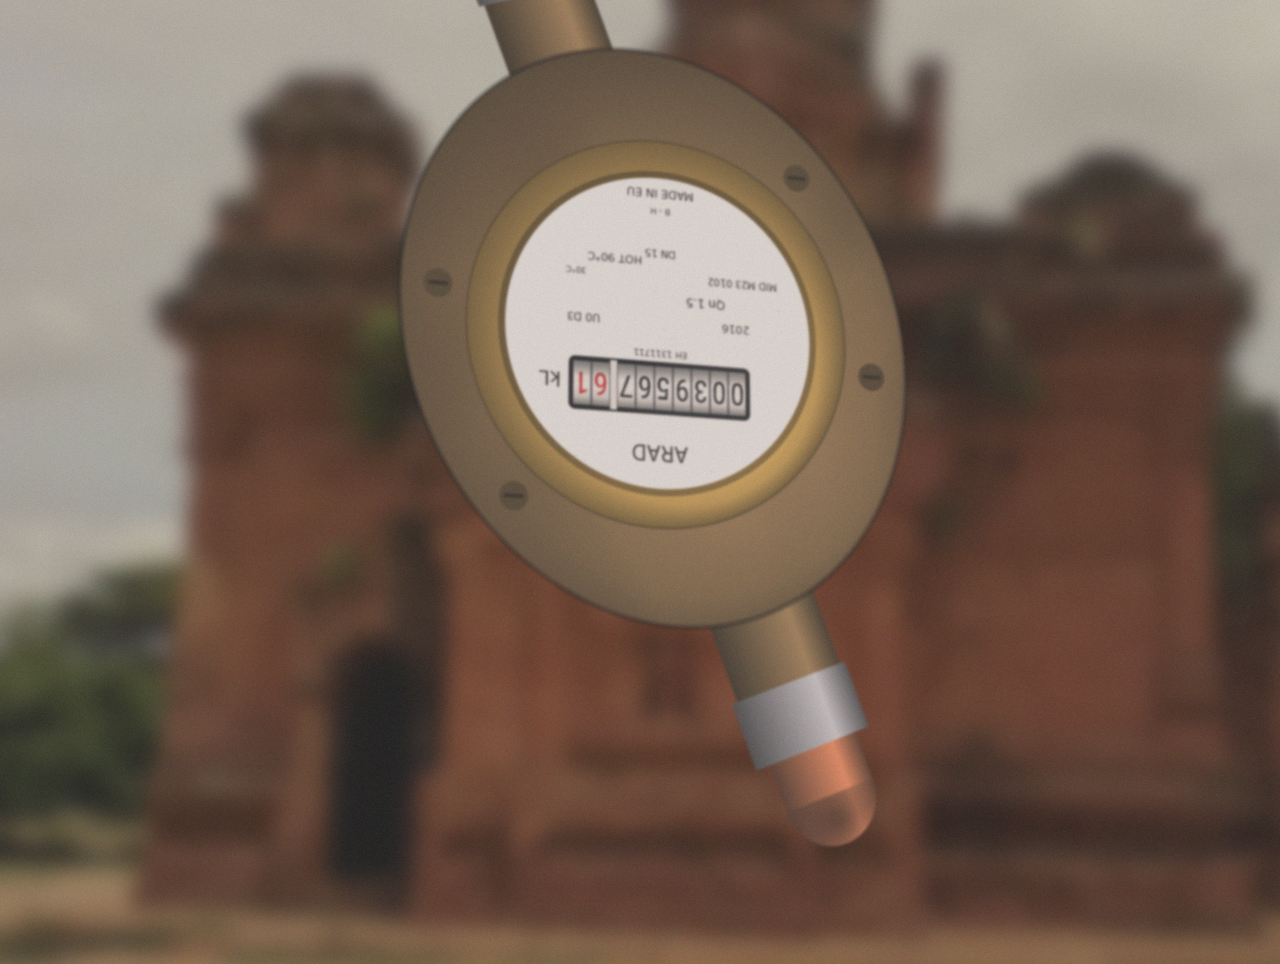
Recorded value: **39567.61** kL
